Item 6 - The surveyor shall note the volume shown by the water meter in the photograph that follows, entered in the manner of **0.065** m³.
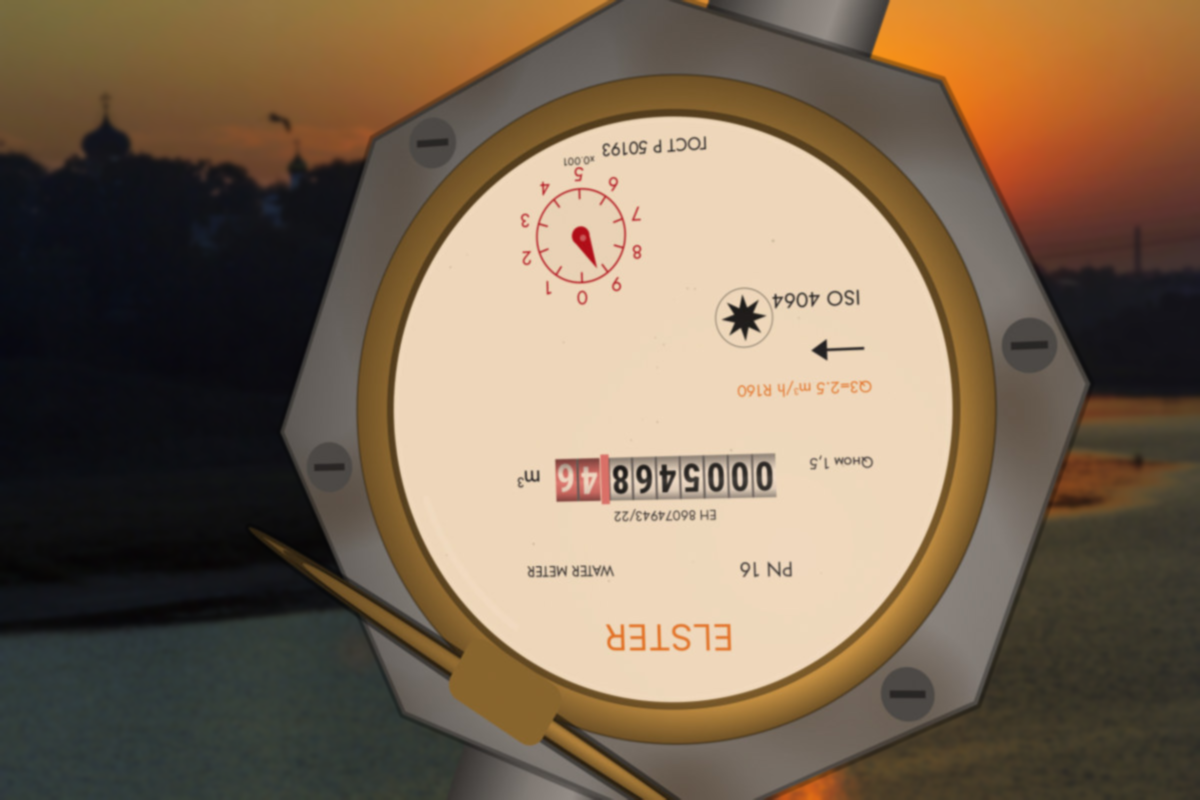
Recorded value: **5468.459** m³
